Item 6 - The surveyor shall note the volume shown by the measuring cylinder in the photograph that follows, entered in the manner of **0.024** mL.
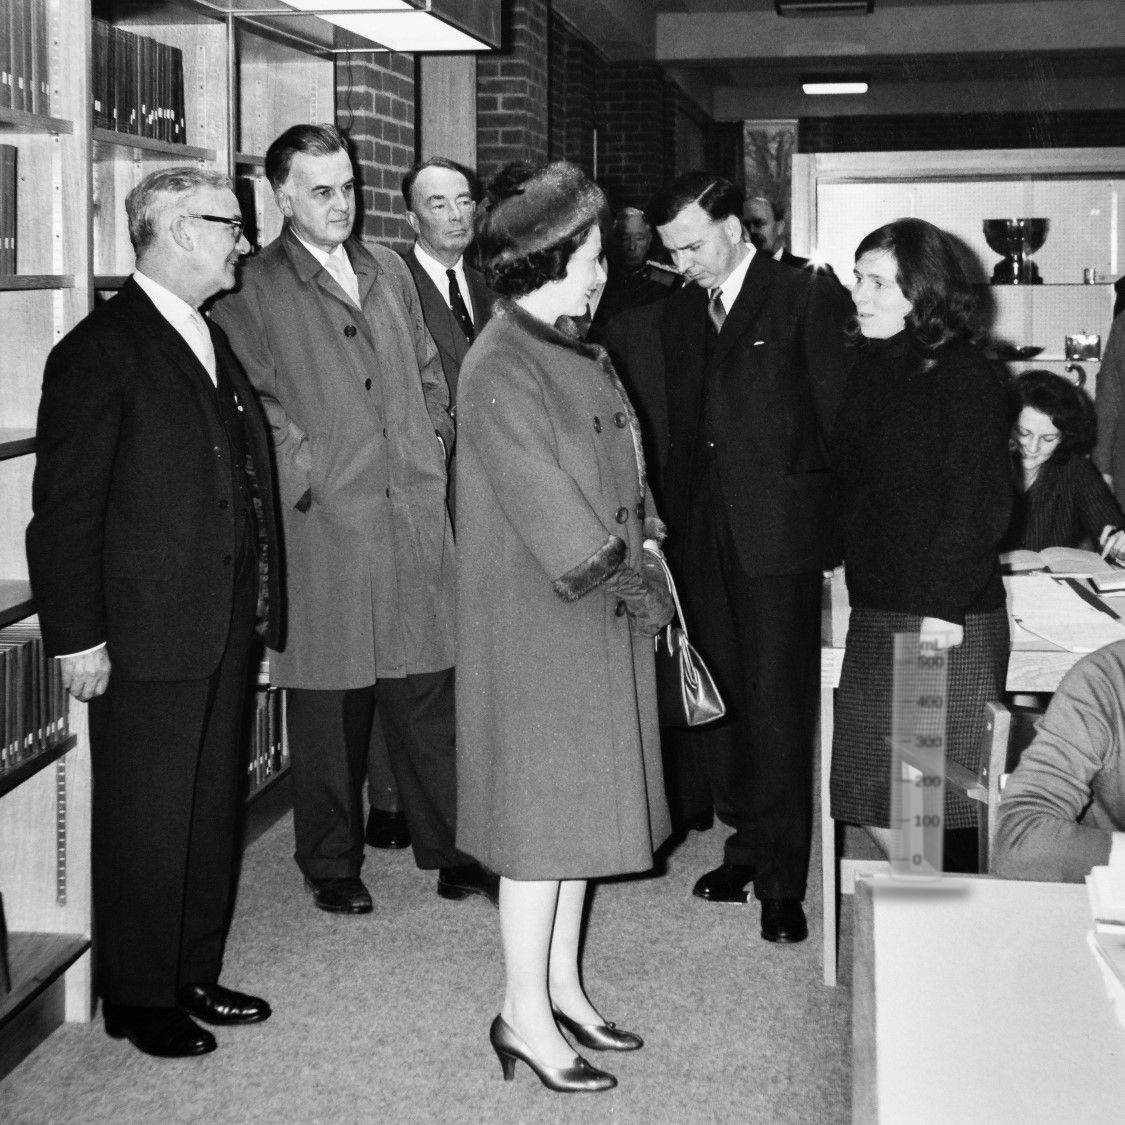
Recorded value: **200** mL
